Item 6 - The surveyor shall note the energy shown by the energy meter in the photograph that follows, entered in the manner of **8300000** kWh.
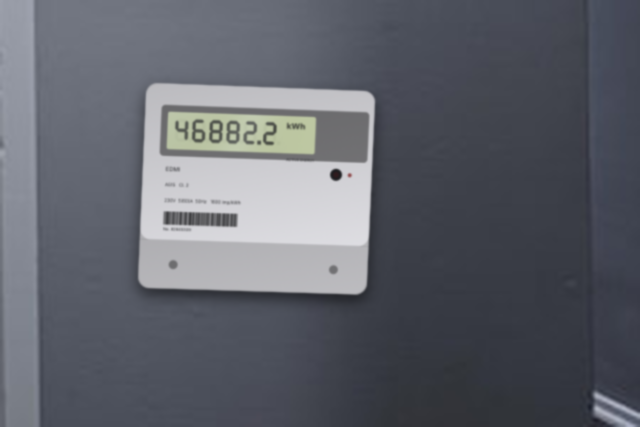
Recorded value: **46882.2** kWh
